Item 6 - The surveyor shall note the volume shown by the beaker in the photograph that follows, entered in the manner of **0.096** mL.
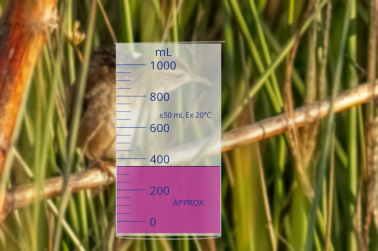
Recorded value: **350** mL
